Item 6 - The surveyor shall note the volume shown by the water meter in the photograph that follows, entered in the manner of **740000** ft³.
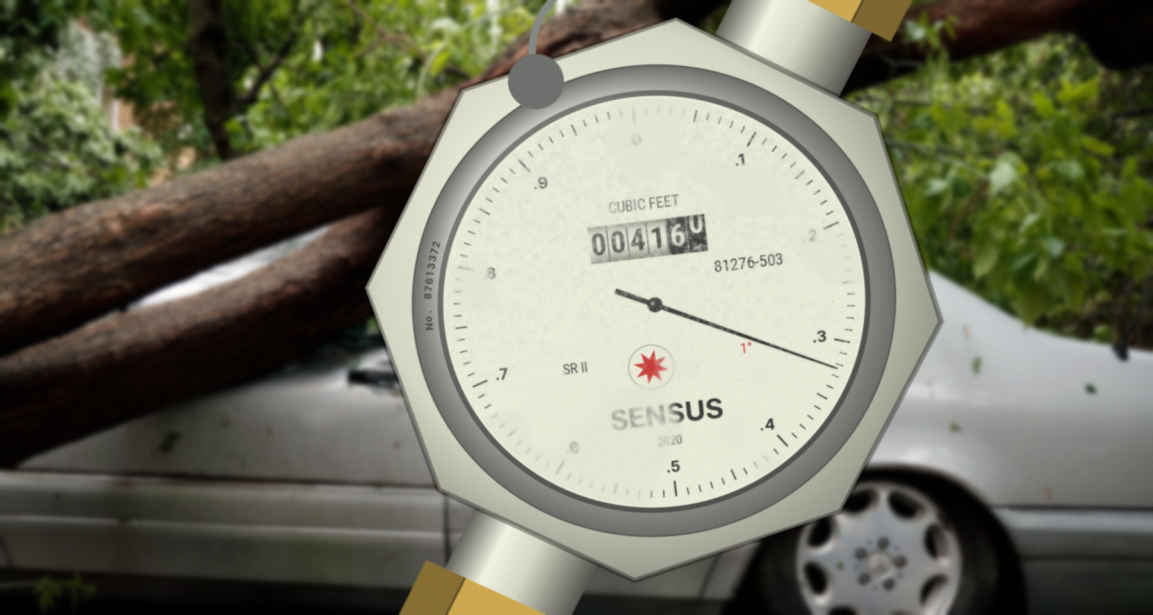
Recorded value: **4160.32** ft³
